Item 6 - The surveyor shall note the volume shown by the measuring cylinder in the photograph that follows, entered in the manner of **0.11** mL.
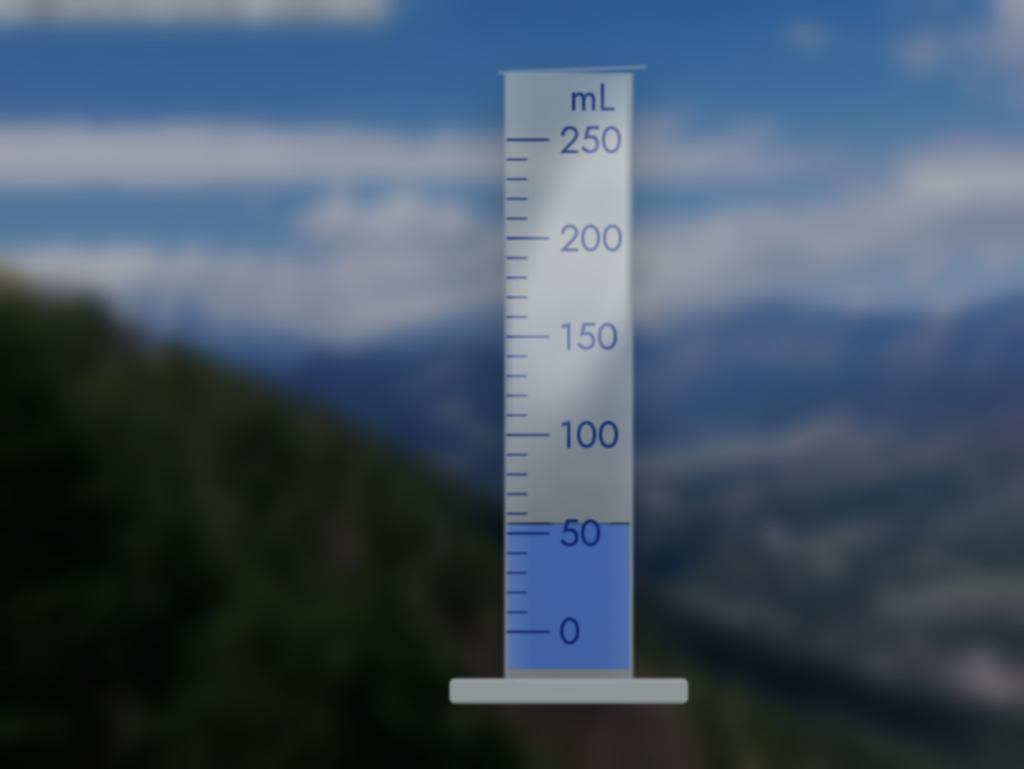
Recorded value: **55** mL
